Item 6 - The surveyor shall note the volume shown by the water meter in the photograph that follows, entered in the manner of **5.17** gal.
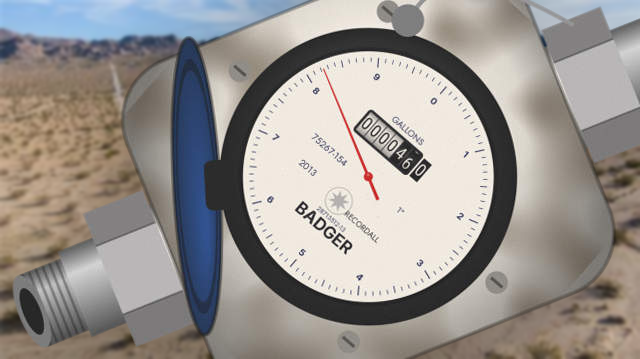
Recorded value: **458.2** gal
